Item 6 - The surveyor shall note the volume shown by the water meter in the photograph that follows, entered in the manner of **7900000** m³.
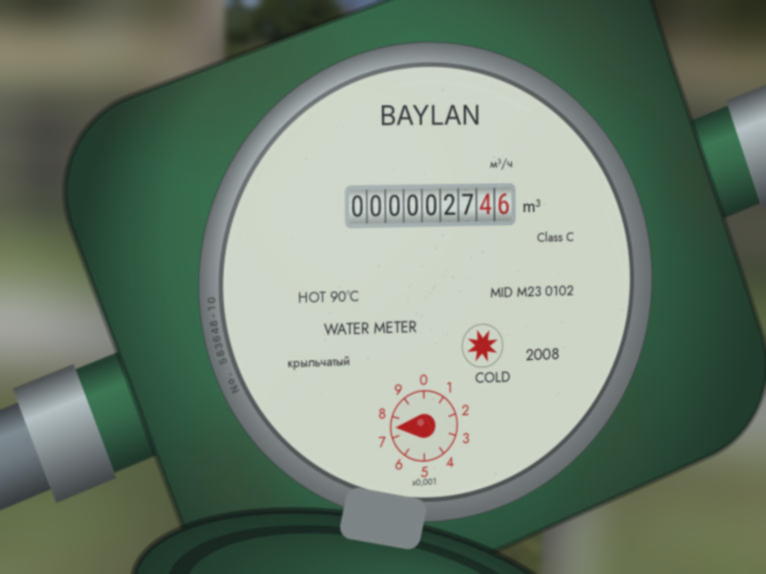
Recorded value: **27.467** m³
